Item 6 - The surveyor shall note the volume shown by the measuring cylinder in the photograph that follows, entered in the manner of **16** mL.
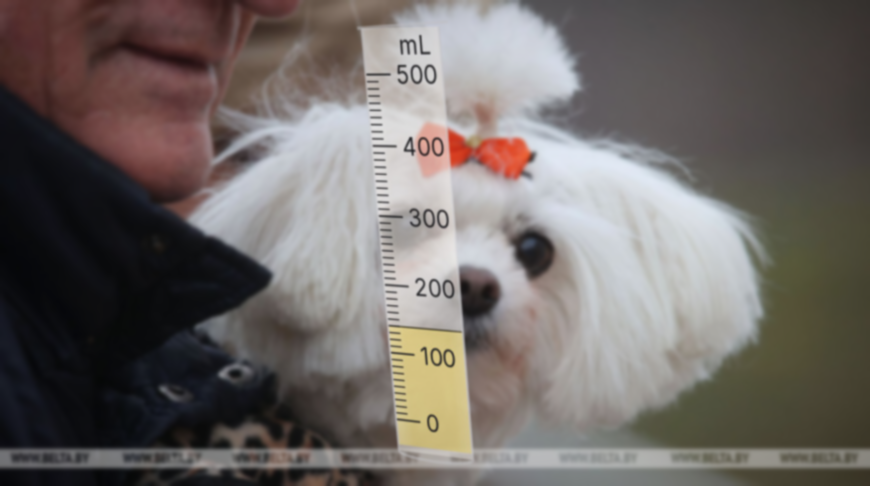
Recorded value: **140** mL
